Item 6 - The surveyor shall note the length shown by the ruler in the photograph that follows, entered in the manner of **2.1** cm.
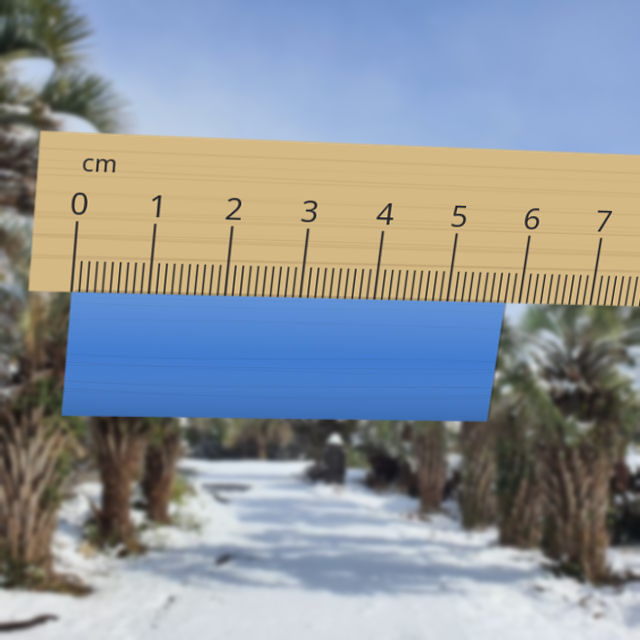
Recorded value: **5.8** cm
